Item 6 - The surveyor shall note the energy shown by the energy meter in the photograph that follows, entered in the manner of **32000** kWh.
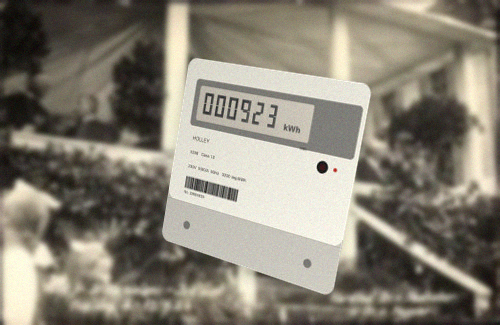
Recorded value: **923** kWh
